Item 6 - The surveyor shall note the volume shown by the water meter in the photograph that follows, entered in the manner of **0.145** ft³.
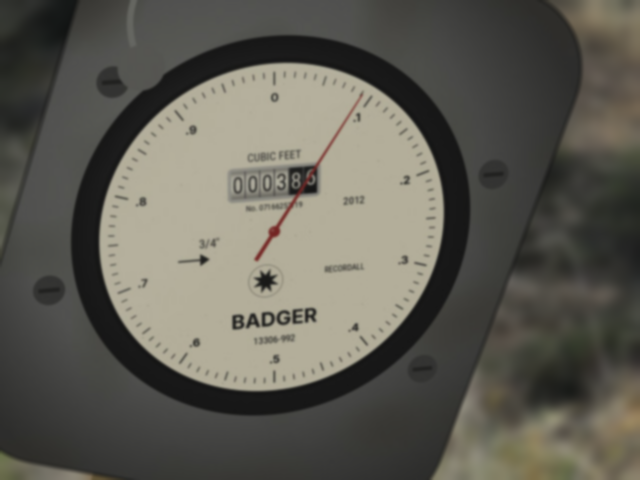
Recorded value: **386.09** ft³
